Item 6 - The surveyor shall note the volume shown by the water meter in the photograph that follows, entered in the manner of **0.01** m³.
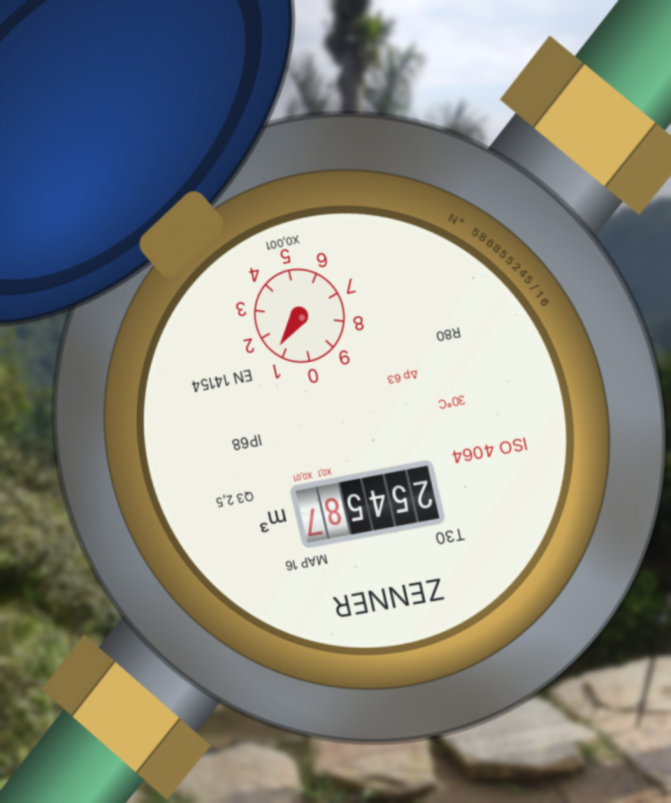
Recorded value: **2545.871** m³
